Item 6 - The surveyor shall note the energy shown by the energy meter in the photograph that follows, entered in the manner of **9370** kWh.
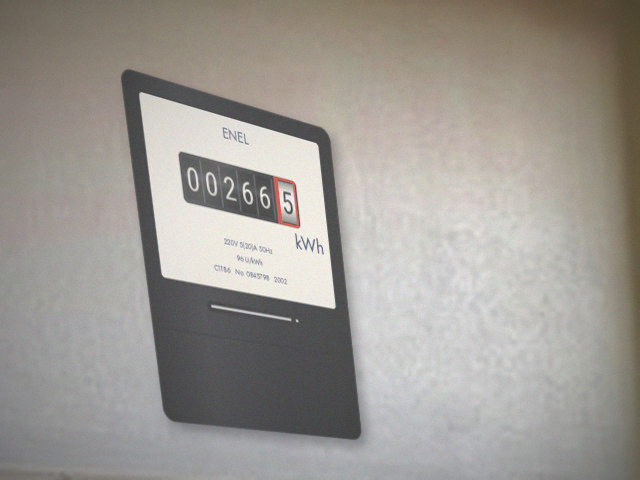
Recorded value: **266.5** kWh
